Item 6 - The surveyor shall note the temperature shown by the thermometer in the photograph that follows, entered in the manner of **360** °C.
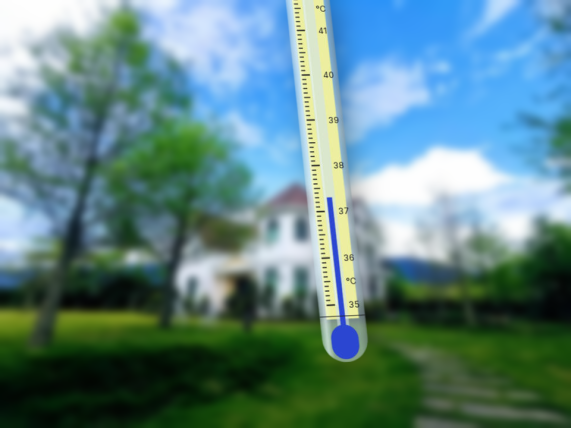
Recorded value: **37.3** °C
